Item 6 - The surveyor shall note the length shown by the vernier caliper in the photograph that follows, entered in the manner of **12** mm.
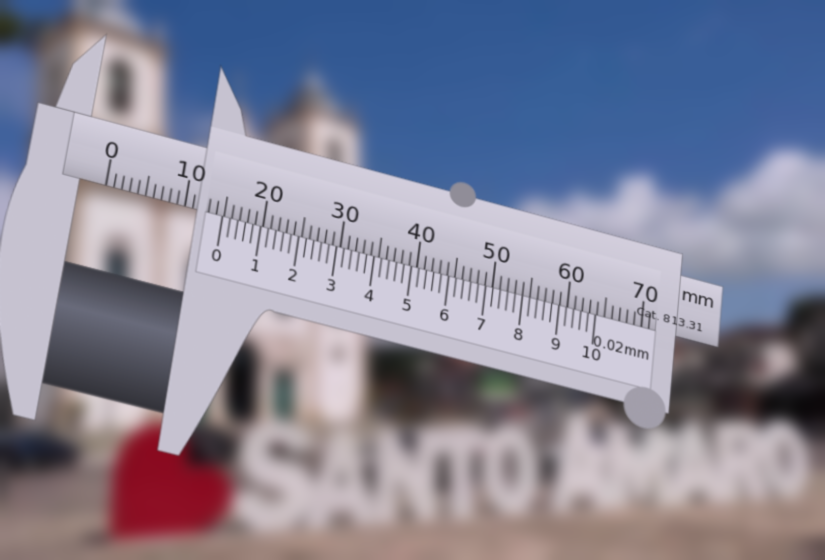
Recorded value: **14.8** mm
